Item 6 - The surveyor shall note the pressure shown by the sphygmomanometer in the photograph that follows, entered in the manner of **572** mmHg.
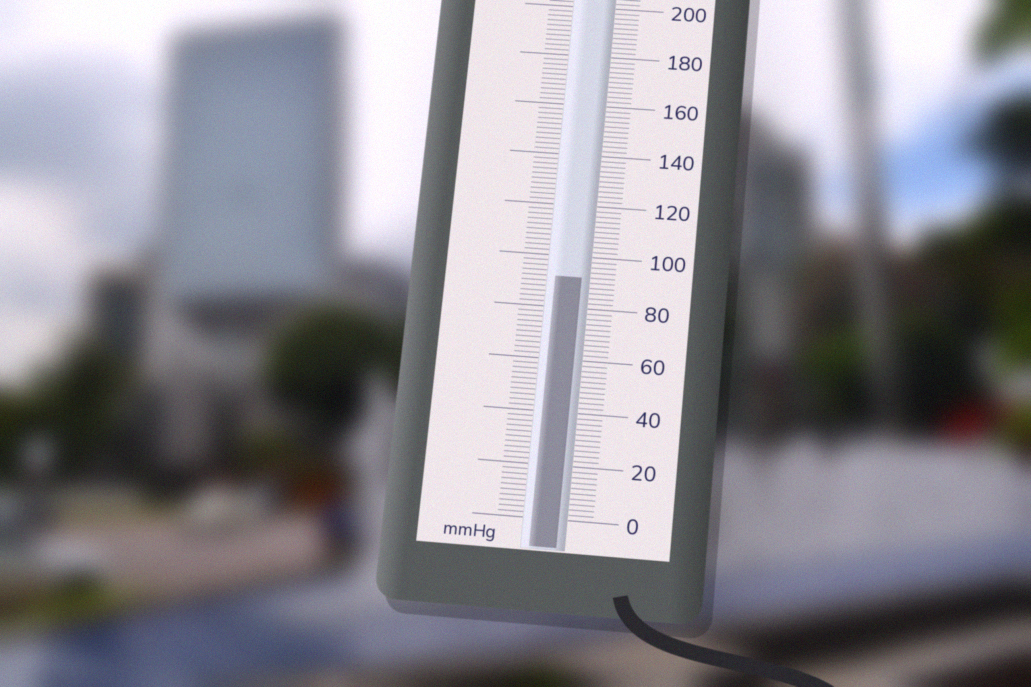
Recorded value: **92** mmHg
